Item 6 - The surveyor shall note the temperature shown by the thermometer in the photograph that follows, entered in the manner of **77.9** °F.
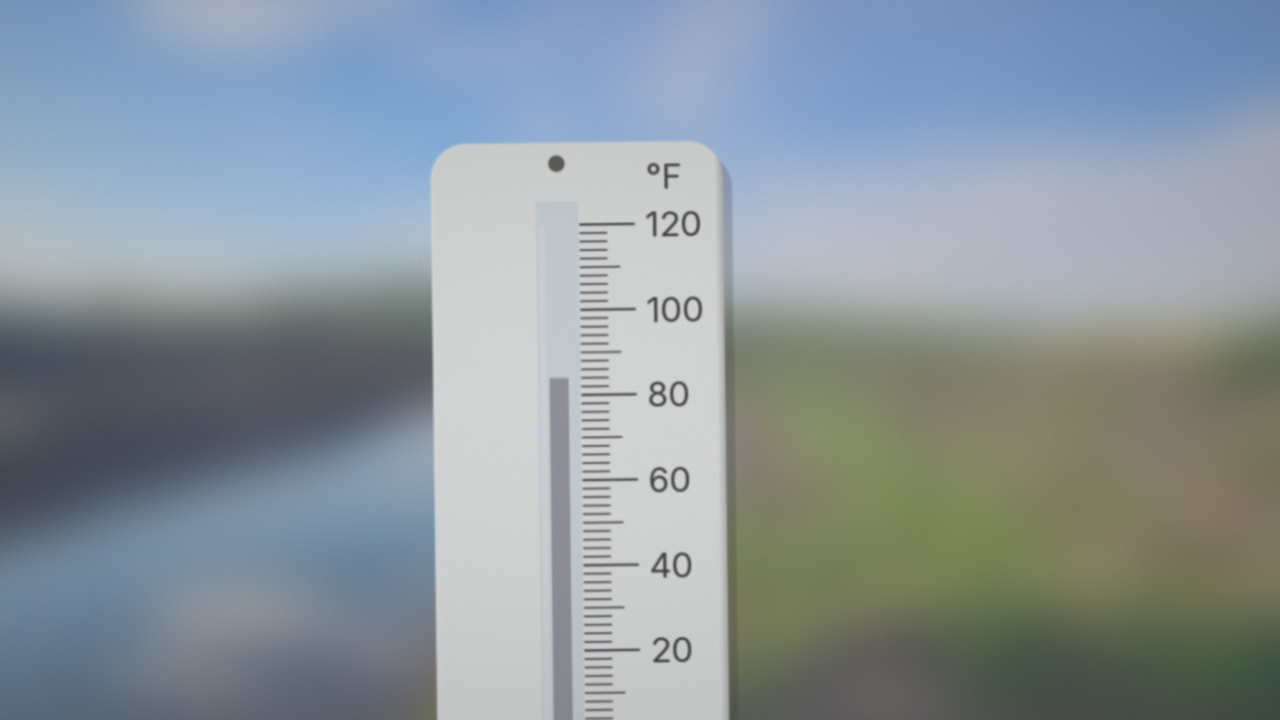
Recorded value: **84** °F
